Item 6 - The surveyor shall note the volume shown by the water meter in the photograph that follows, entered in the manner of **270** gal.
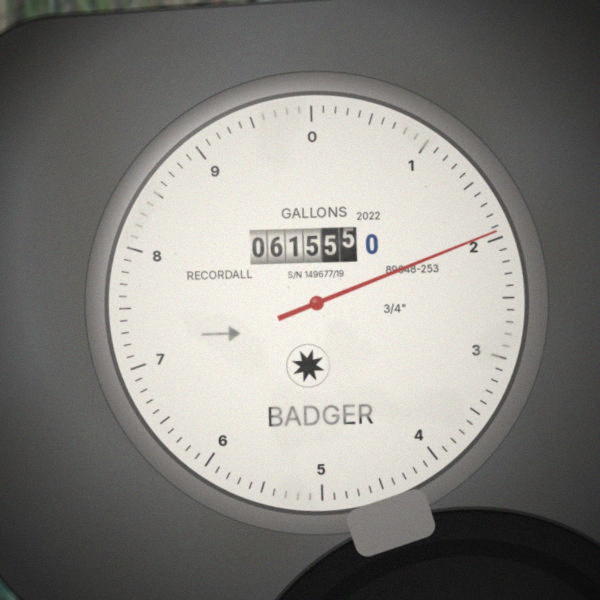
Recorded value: **615551.9** gal
